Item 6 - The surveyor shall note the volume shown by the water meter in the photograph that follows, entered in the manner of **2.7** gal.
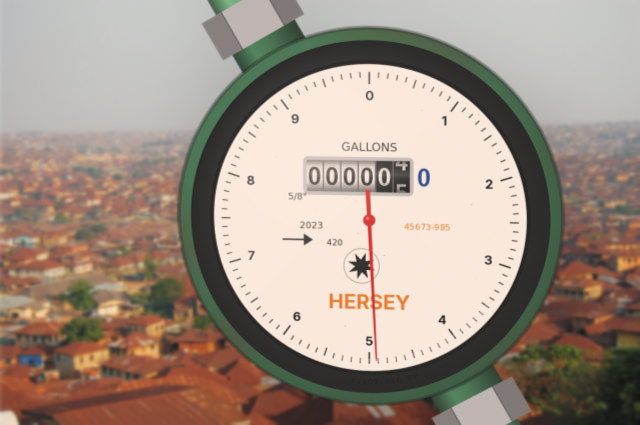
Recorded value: **44.9** gal
